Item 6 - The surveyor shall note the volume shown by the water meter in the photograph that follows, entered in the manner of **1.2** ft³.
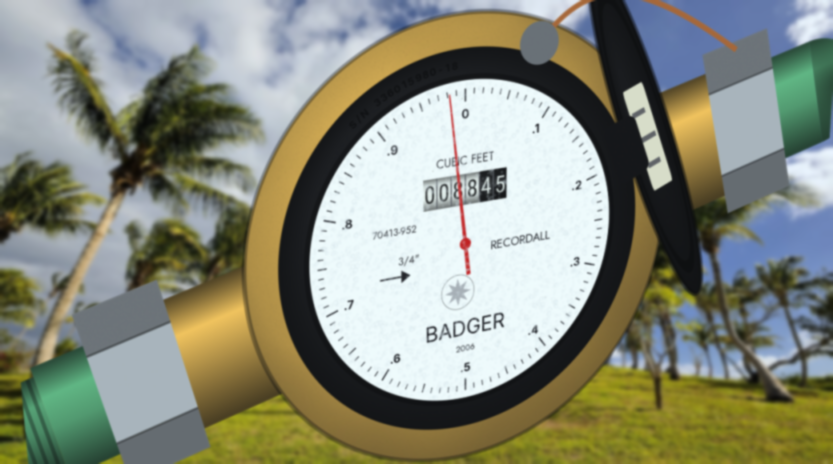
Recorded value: **8844.98** ft³
